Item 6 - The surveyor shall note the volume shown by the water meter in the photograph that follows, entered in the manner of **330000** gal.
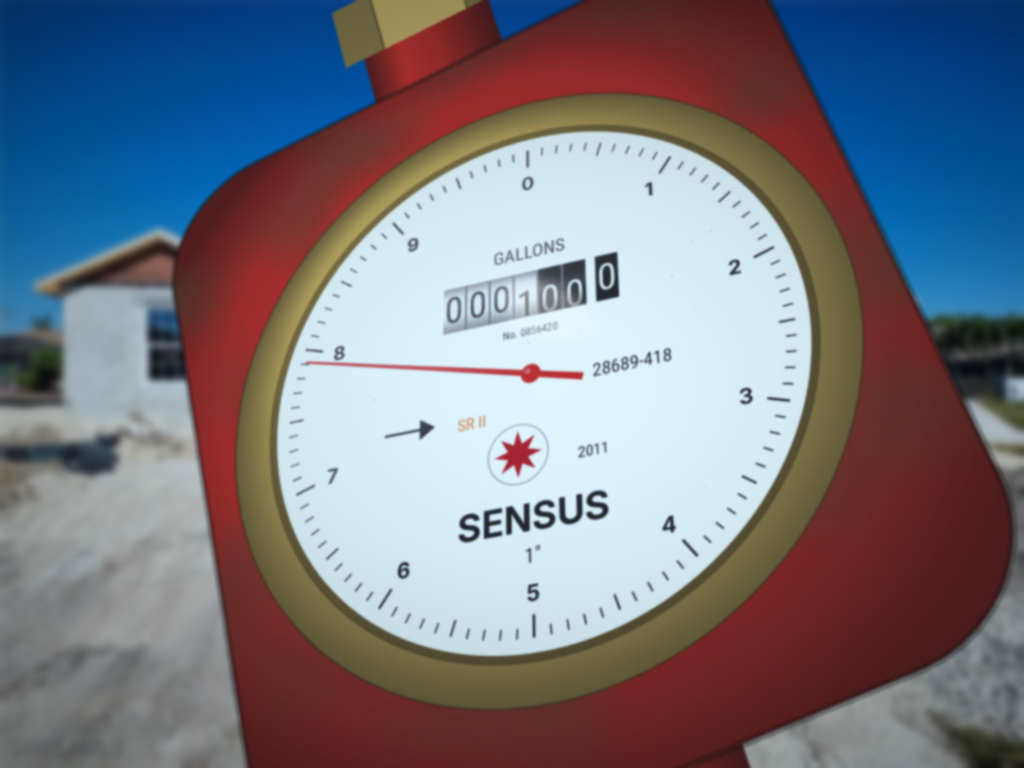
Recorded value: **997.9** gal
